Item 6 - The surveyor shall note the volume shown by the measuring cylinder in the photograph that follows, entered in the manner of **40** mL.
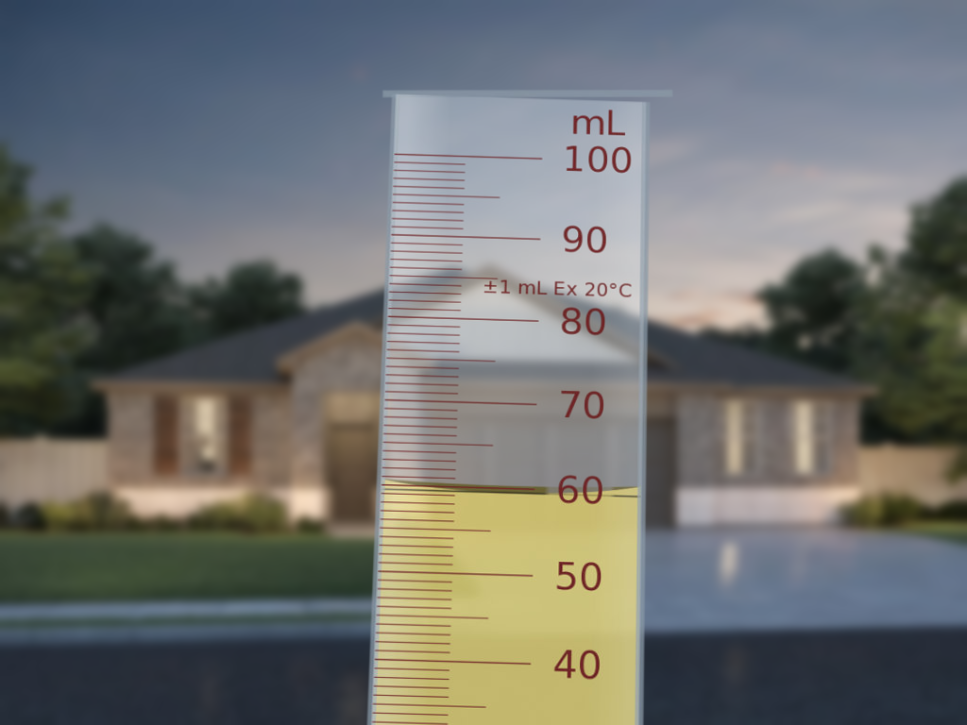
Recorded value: **59.5** mL
